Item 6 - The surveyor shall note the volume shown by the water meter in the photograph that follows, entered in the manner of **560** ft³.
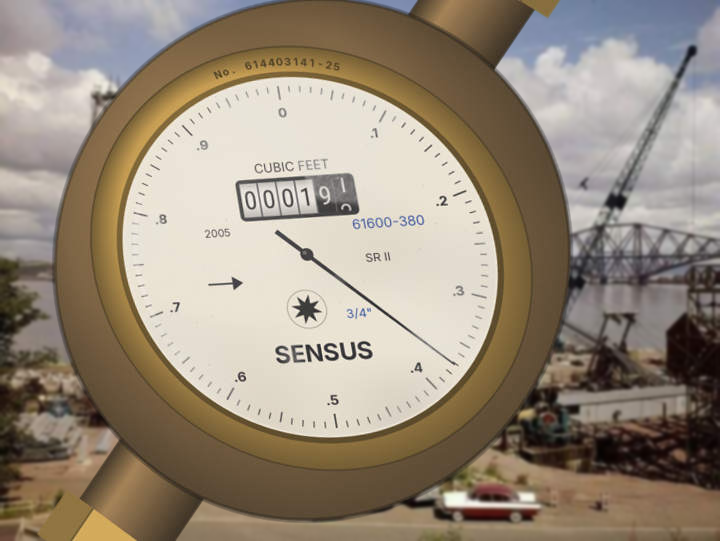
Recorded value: **191.37** ft³
